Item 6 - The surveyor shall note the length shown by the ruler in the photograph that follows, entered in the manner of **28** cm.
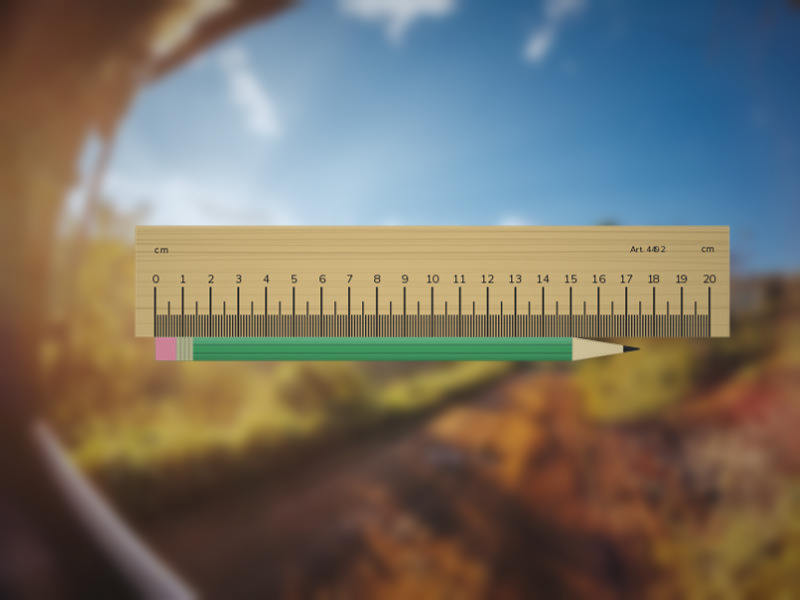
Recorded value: **17.5** cm
